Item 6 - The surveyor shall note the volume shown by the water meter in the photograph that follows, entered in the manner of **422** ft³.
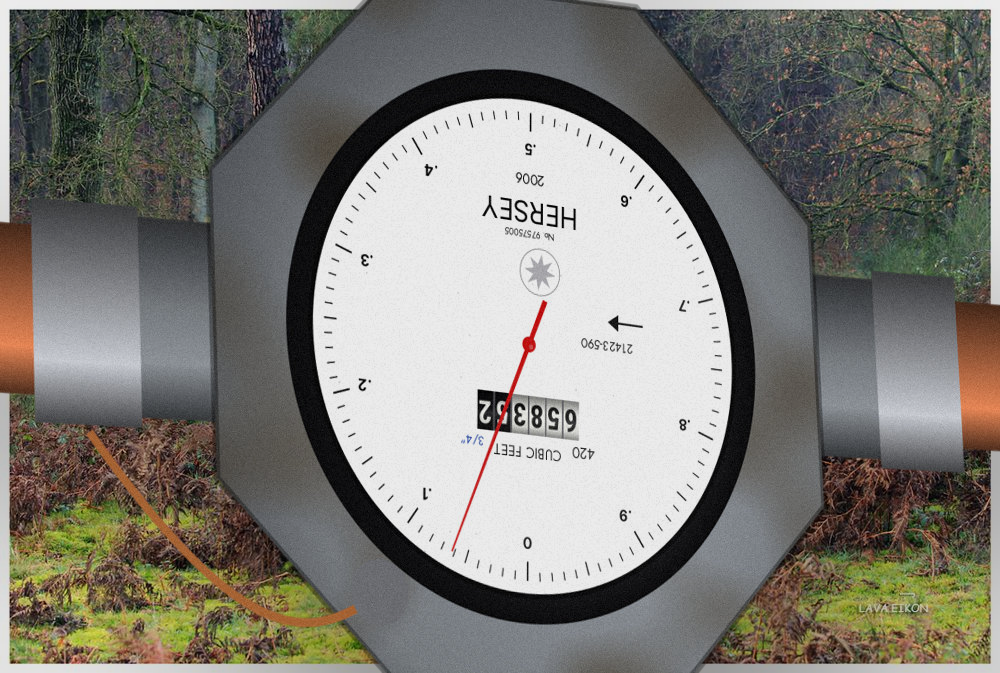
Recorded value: **658352.06** ft³
